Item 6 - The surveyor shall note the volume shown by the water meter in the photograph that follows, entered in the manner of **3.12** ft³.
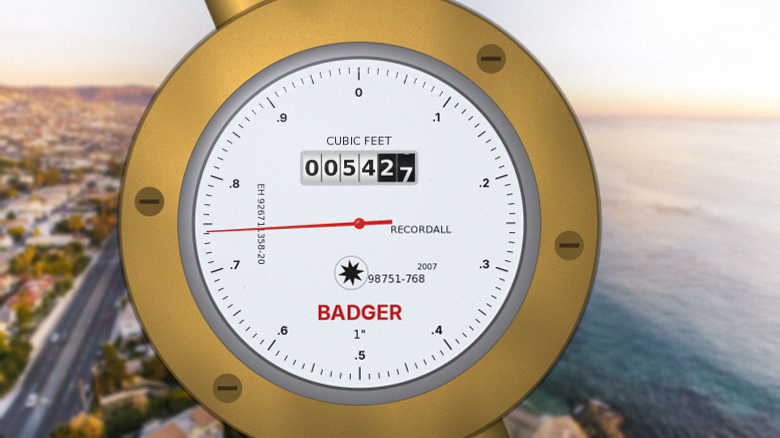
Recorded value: **5426.74** ft³
